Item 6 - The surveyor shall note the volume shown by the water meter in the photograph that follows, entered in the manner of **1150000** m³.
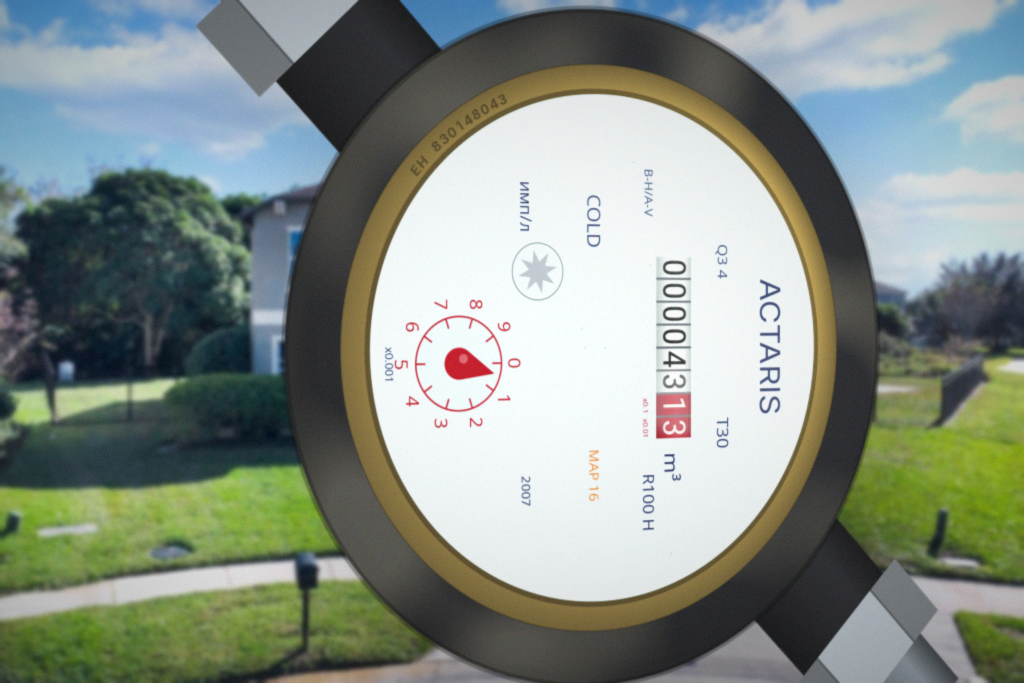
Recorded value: **43.130** m³
